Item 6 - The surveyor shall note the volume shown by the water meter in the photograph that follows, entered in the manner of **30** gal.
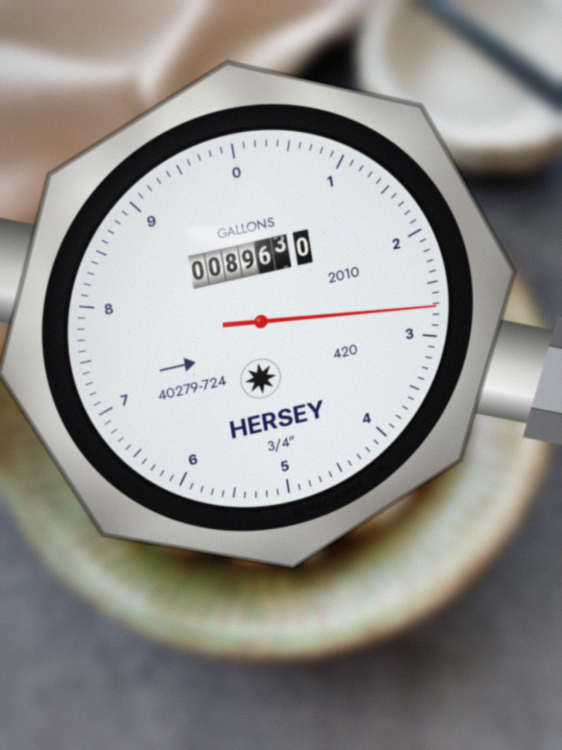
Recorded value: **89632.7** gal
